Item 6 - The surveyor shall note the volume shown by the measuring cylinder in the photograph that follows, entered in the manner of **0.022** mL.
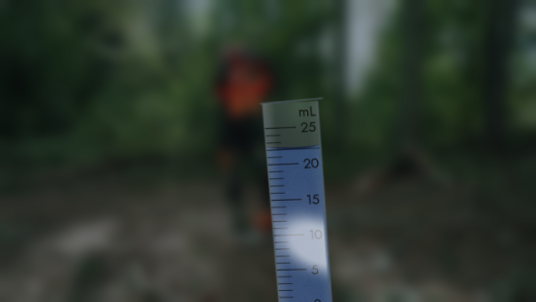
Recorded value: **22** mL
